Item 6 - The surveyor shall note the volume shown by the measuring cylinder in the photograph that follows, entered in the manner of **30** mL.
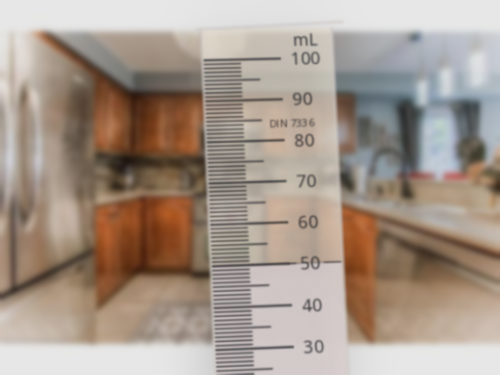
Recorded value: **50** mL
